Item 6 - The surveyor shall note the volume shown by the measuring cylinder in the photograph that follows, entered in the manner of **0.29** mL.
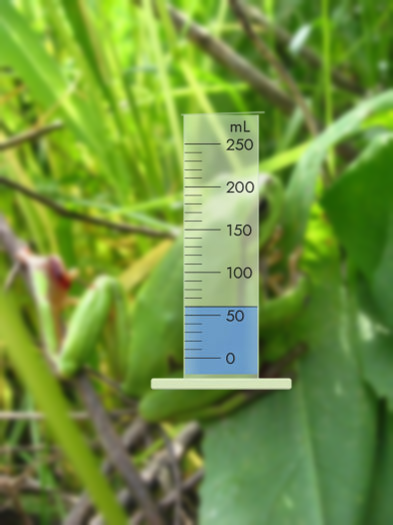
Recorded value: **60** mL
